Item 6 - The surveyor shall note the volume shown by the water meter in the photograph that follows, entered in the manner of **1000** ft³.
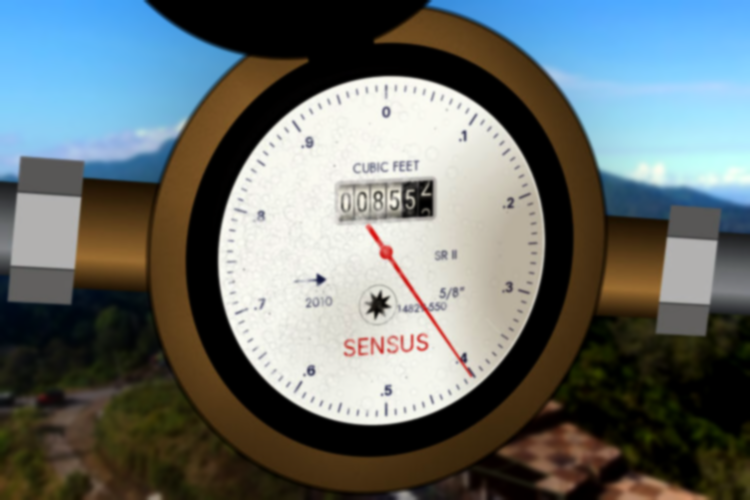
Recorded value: **8552.40** ft³
